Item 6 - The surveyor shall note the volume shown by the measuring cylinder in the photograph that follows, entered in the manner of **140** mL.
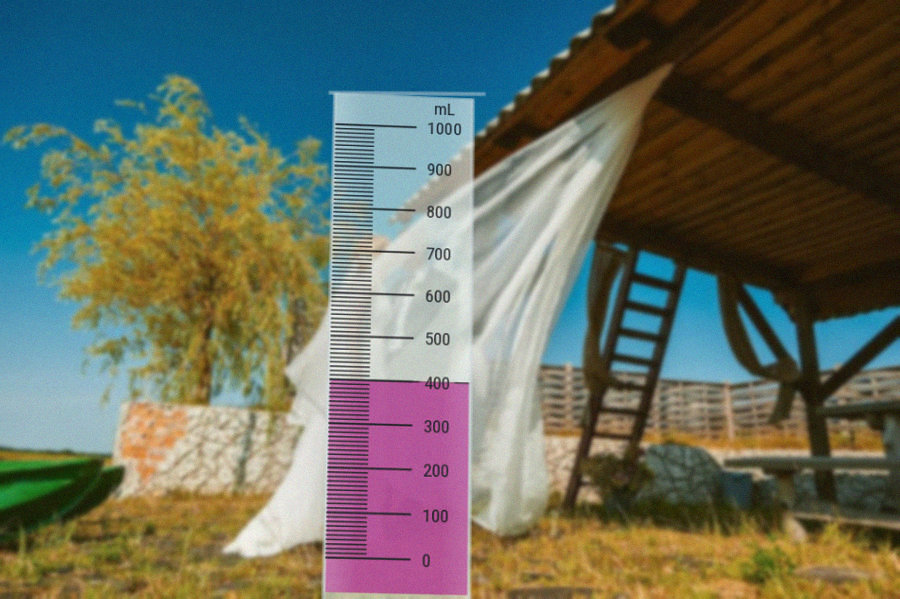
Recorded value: **400** mL
